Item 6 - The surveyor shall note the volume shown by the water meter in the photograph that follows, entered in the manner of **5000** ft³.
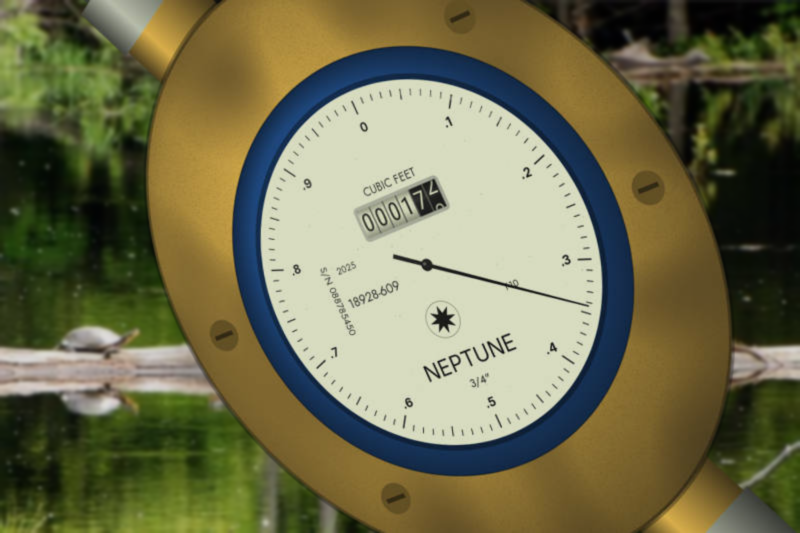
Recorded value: **172.34** ft³
